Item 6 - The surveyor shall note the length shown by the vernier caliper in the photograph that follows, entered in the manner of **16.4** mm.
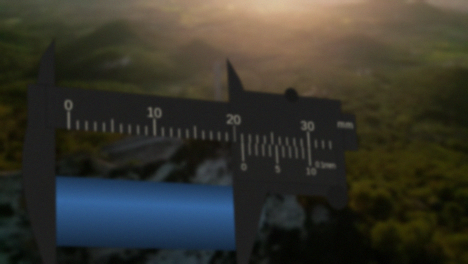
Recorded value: **21.0** mm
